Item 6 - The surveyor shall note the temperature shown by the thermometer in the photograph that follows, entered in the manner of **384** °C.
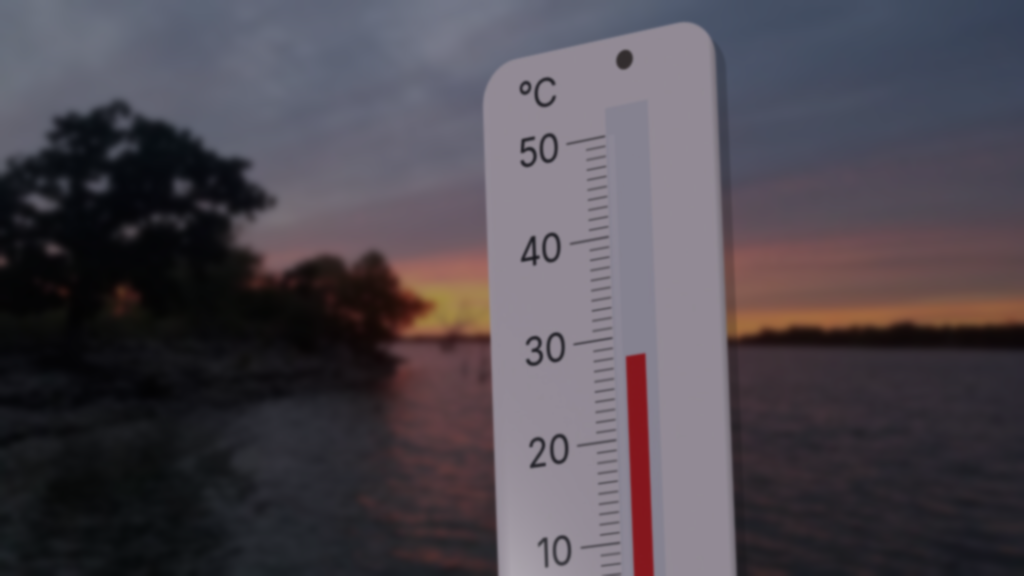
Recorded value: **28** °C
